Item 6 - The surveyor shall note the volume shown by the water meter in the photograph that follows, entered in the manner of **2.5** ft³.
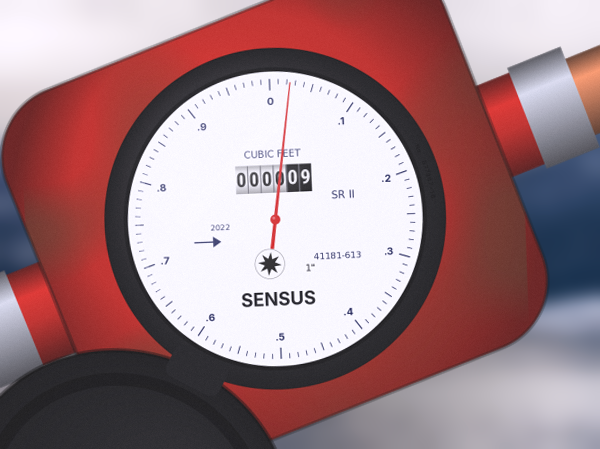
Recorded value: **9.02** ft³
